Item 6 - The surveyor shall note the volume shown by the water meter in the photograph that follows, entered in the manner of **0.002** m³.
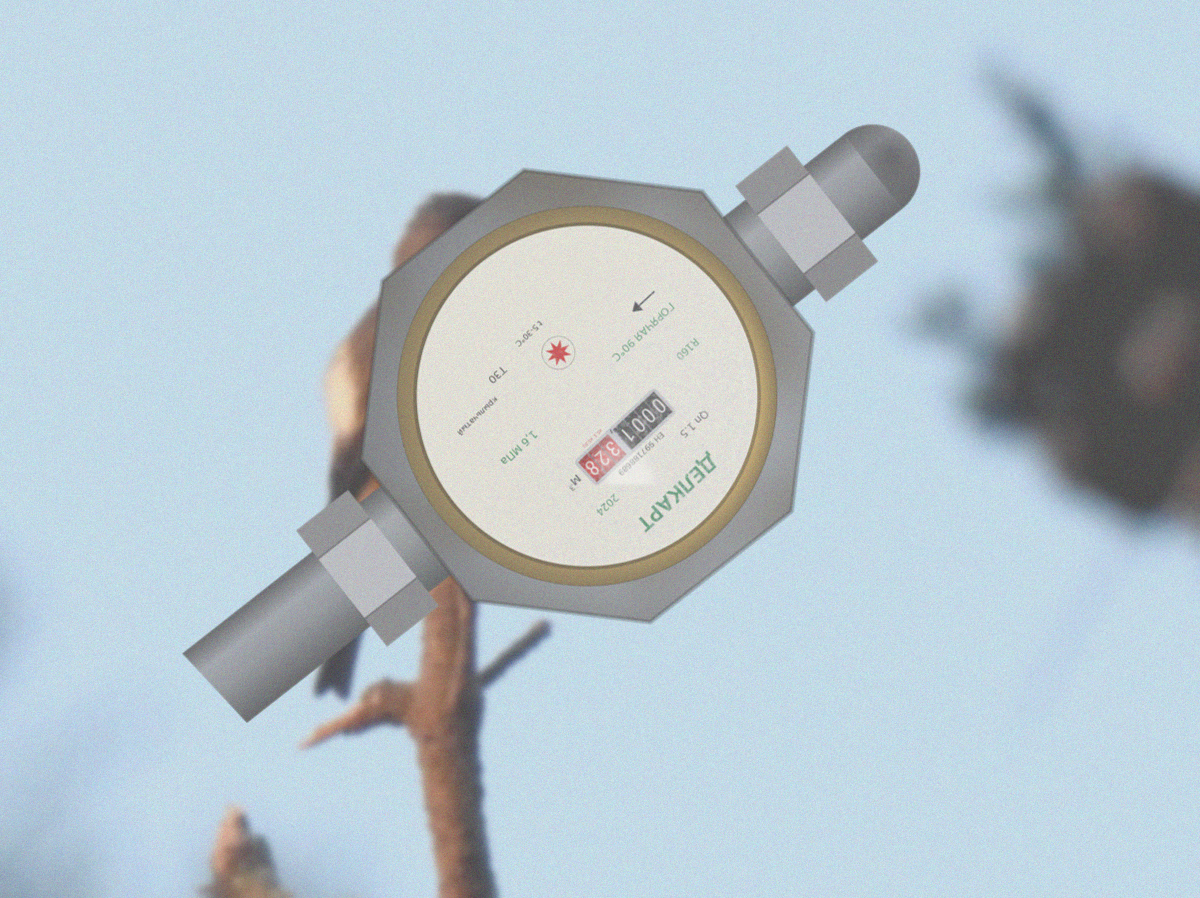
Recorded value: **1.328** m³
